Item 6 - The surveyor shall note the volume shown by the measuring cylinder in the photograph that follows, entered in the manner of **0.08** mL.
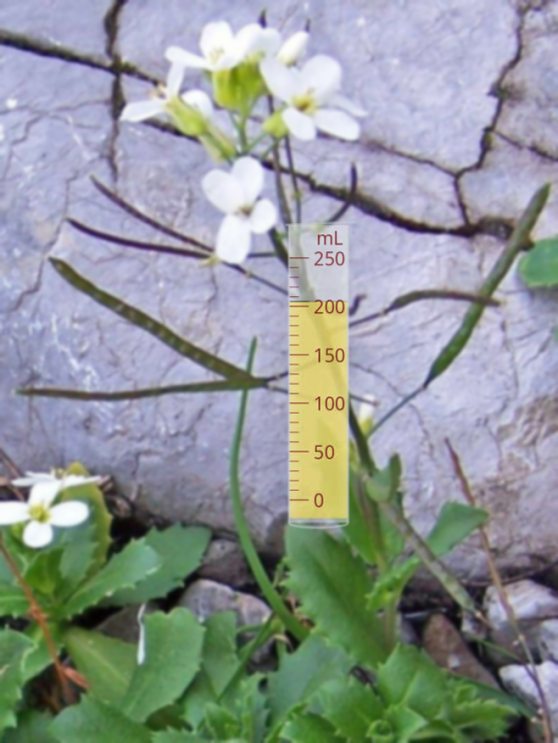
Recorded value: **205** mL
